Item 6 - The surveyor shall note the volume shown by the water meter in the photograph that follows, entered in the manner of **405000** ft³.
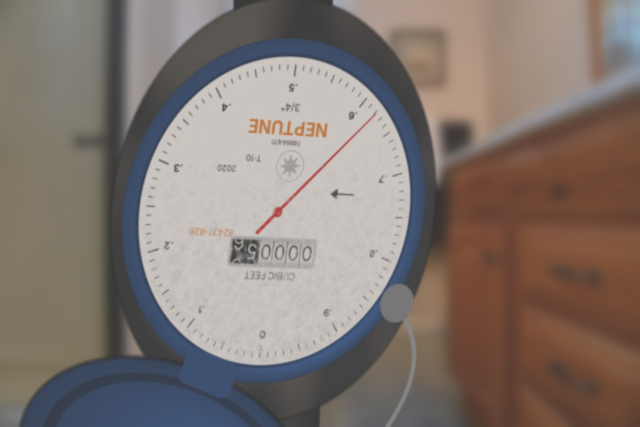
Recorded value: **55.62** ft³
